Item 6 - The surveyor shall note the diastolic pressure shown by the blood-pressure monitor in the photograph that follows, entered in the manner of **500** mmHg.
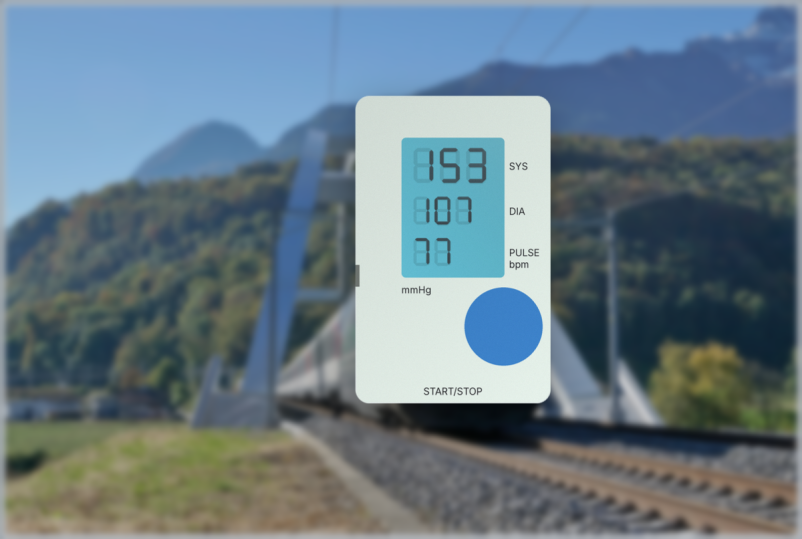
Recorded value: **107** mmHg
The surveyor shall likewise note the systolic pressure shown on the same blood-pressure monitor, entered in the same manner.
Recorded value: **153** mmHg
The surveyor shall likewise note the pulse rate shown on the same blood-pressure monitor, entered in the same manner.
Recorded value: **77** bpm
